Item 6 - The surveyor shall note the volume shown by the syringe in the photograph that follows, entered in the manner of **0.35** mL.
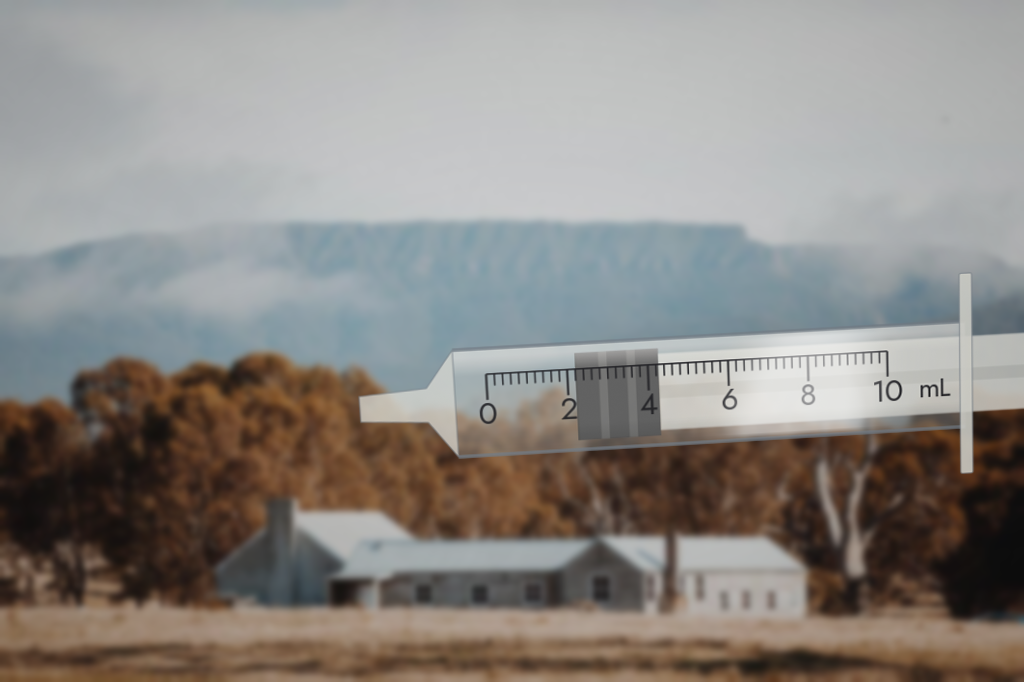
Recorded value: **2.2** mL
